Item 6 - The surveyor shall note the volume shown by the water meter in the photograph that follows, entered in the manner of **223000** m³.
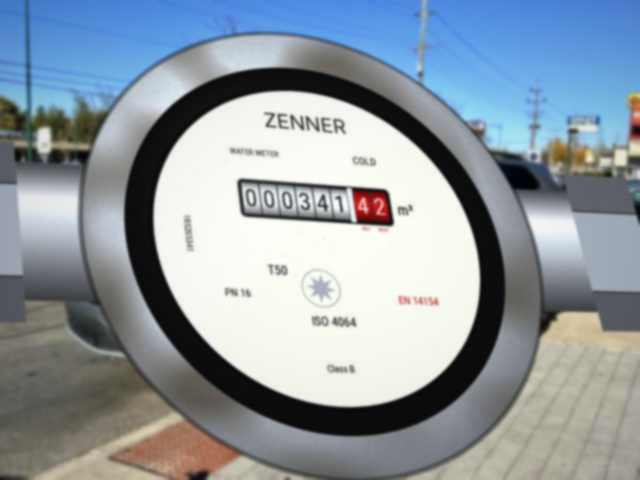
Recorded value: **341.42** m³
